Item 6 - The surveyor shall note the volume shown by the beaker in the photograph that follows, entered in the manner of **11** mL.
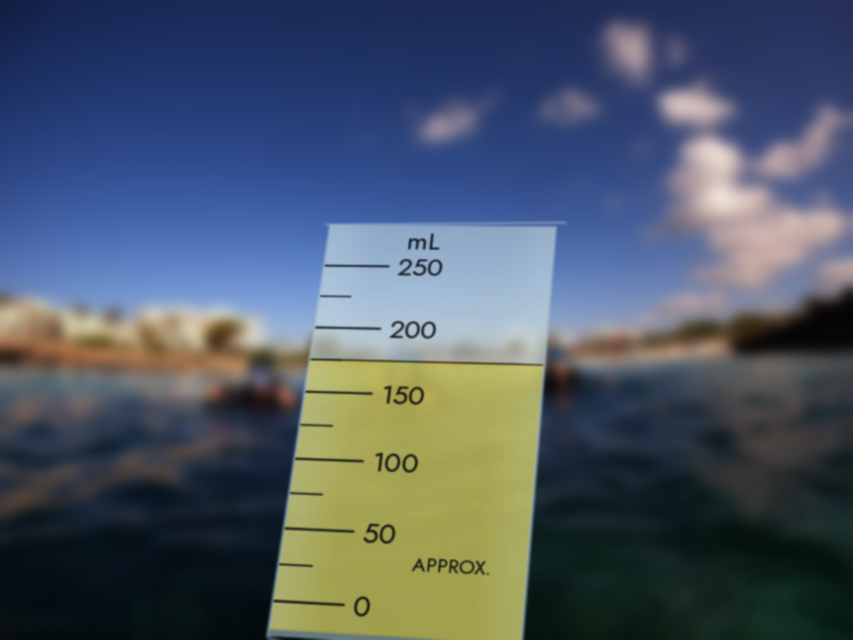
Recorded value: **175** mL
